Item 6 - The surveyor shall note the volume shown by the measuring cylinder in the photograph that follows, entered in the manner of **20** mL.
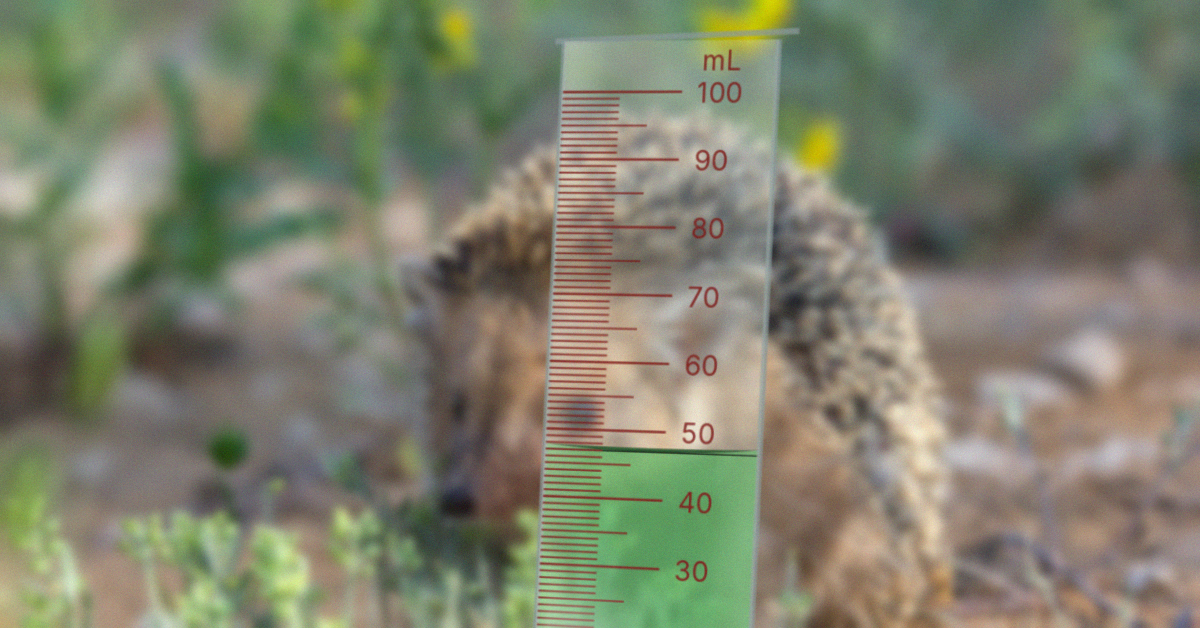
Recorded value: **47** mL
